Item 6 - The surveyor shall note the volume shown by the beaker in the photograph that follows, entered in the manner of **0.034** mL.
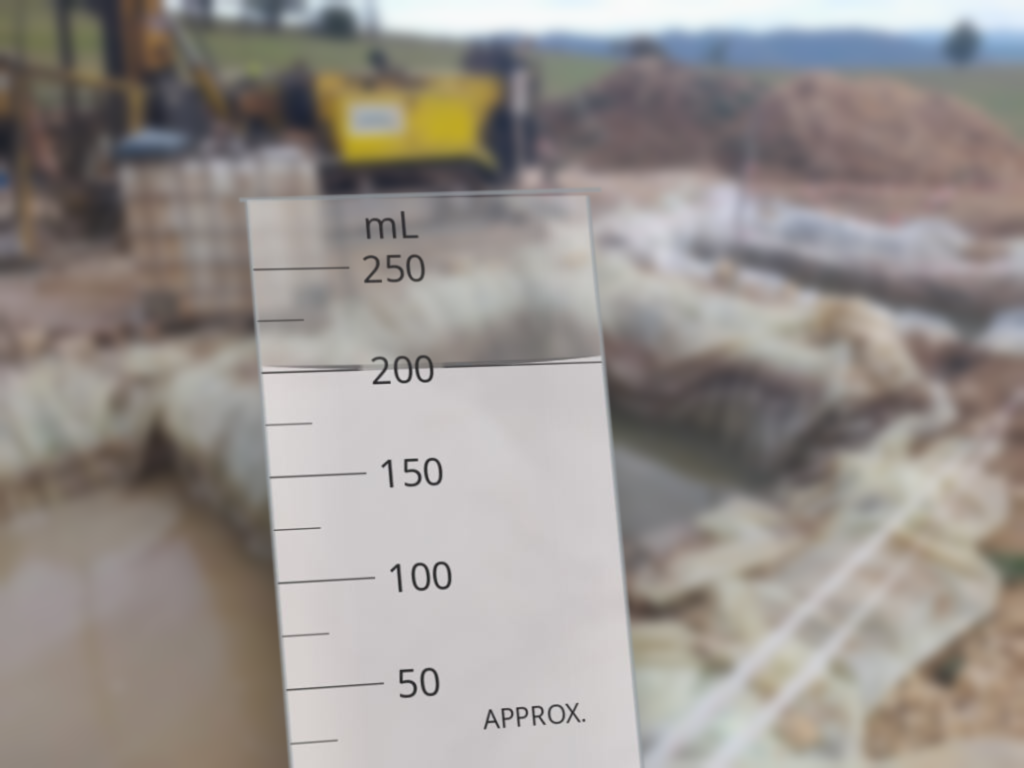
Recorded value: **200** mL
